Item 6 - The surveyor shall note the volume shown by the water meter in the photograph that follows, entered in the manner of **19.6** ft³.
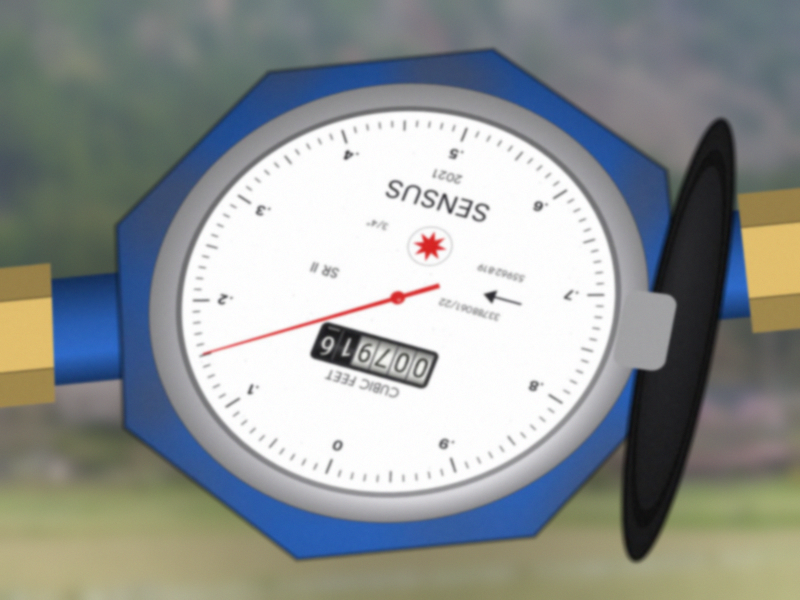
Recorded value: **7916.15** ft³
